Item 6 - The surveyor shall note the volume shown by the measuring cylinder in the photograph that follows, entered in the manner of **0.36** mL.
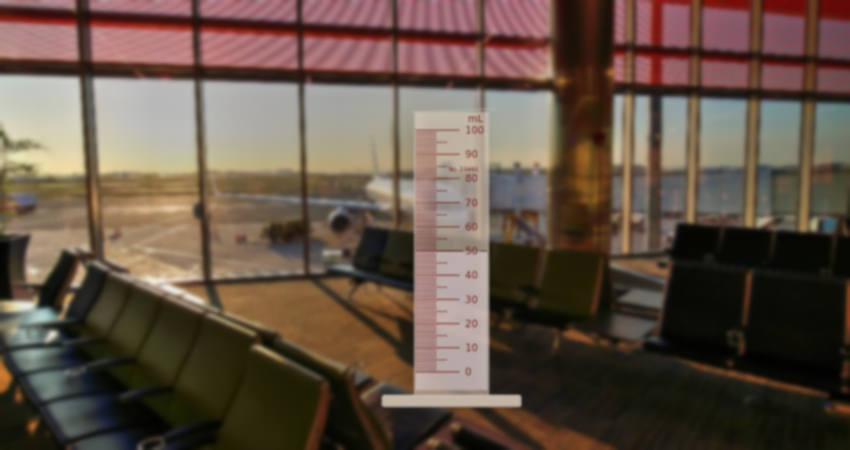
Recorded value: **50** mL
